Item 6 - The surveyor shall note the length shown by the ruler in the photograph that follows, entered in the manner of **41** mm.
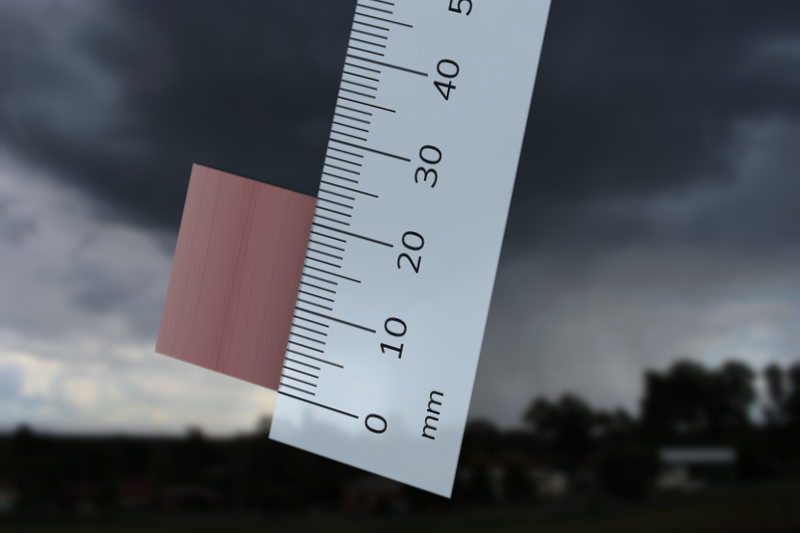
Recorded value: **23** mm
